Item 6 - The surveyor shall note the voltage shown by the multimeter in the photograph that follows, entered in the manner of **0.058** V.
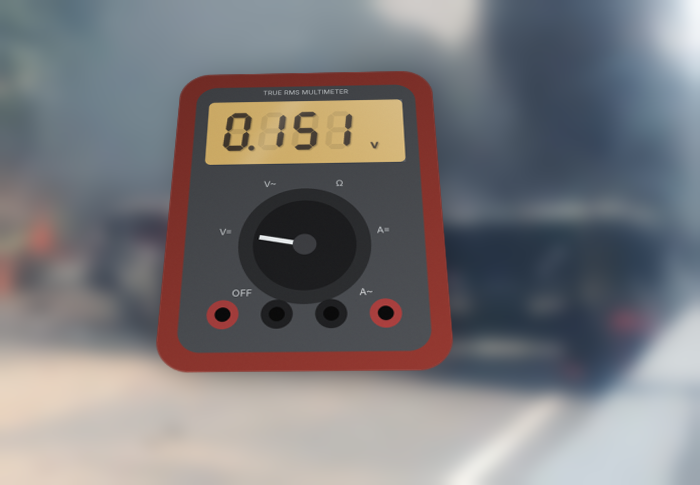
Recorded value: **0.151** V
